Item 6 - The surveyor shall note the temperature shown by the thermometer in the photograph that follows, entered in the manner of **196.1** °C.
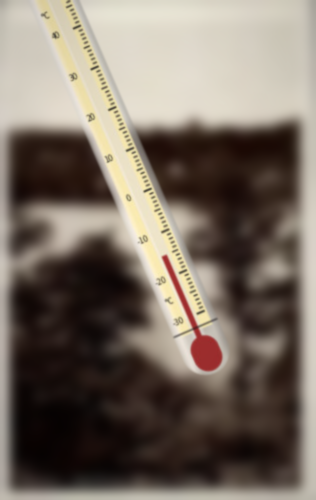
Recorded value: **-15** °C
